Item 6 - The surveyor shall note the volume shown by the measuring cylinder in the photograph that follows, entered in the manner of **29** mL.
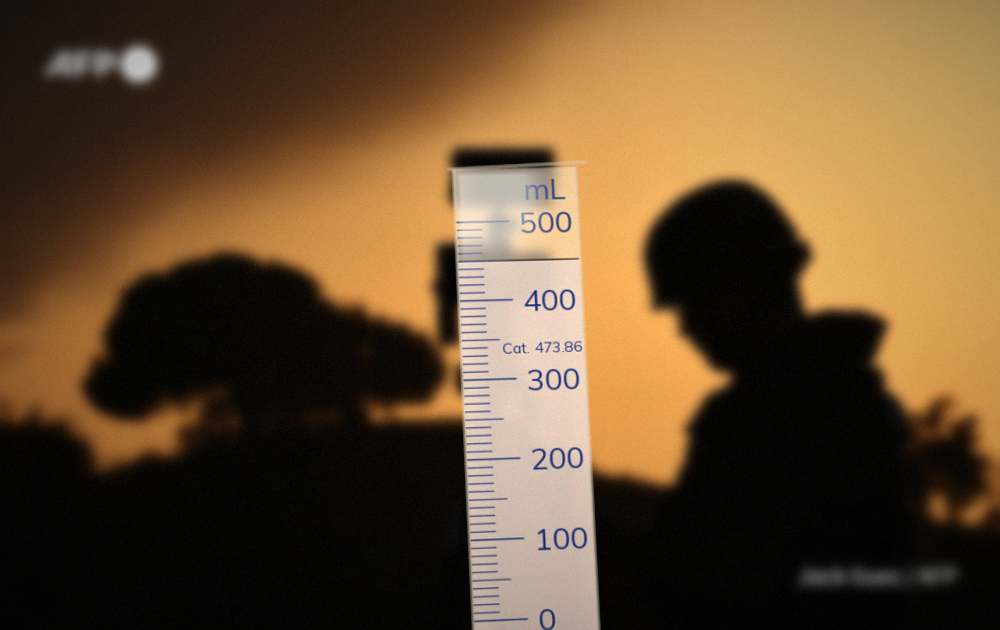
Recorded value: **450** mL
